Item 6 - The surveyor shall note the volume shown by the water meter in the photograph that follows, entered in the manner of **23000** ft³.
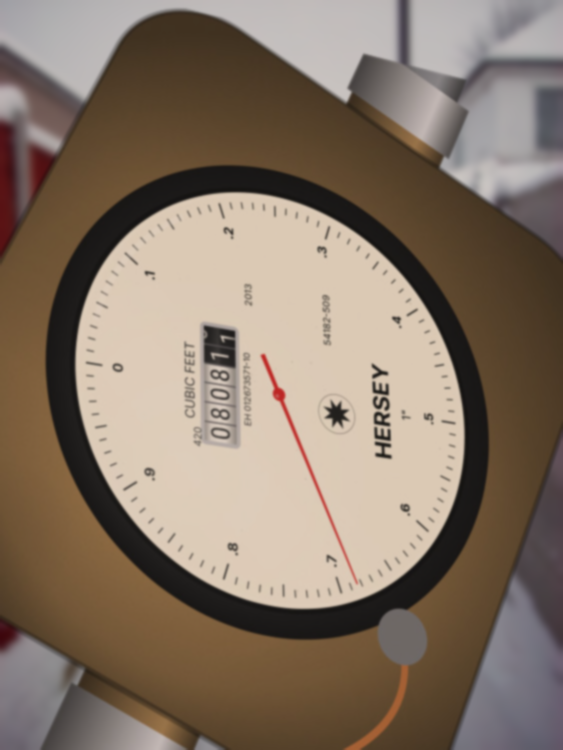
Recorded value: **80810.68** ft³
